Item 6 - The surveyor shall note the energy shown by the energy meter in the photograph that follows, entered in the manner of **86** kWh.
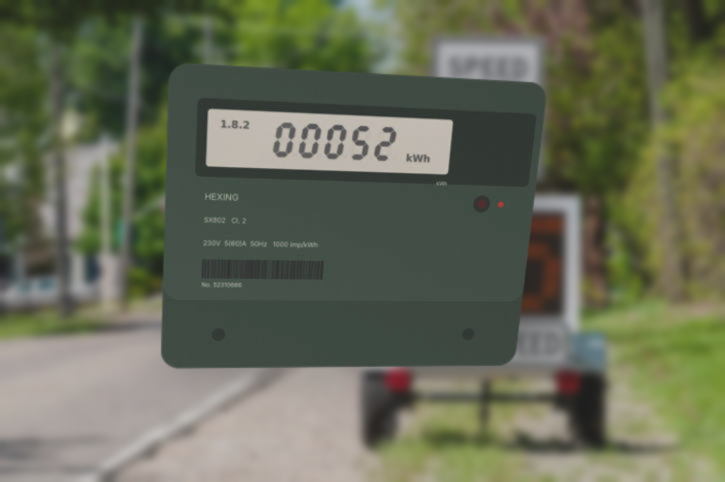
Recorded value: **52** kWh
